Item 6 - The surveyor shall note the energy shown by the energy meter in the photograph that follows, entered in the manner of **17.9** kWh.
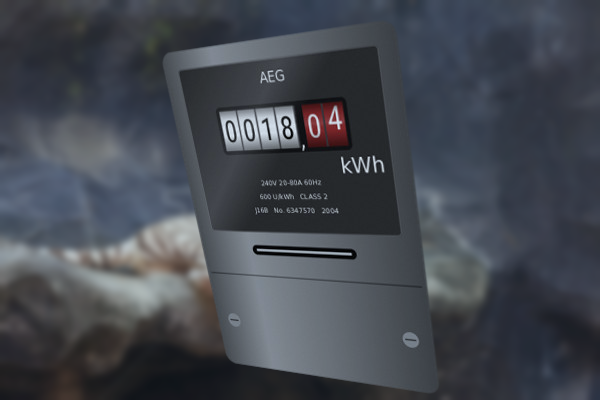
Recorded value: **18.04** kWh
